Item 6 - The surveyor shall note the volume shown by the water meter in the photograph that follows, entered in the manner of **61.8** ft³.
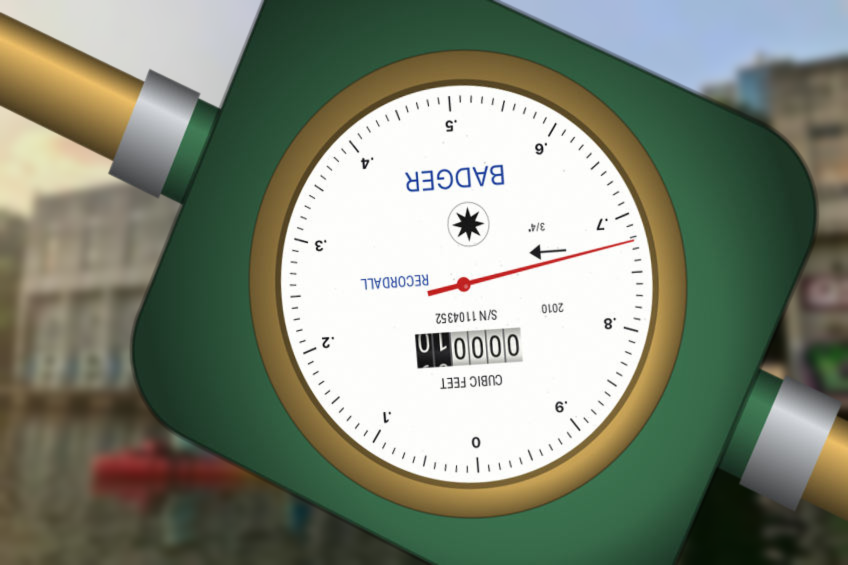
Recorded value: **9.72** ft³
